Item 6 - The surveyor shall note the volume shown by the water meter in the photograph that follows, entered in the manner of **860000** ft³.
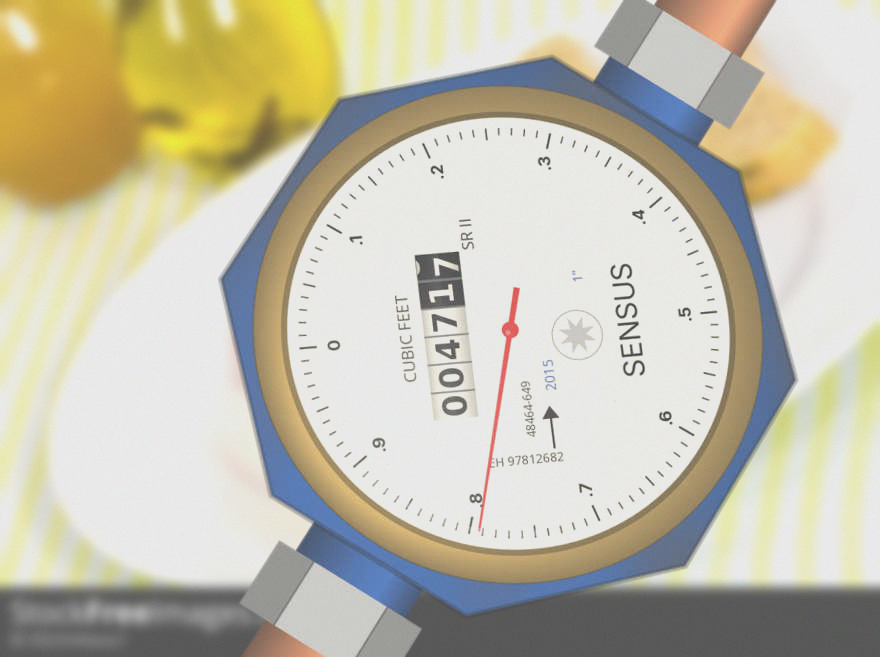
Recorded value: **4716.79** ft³
